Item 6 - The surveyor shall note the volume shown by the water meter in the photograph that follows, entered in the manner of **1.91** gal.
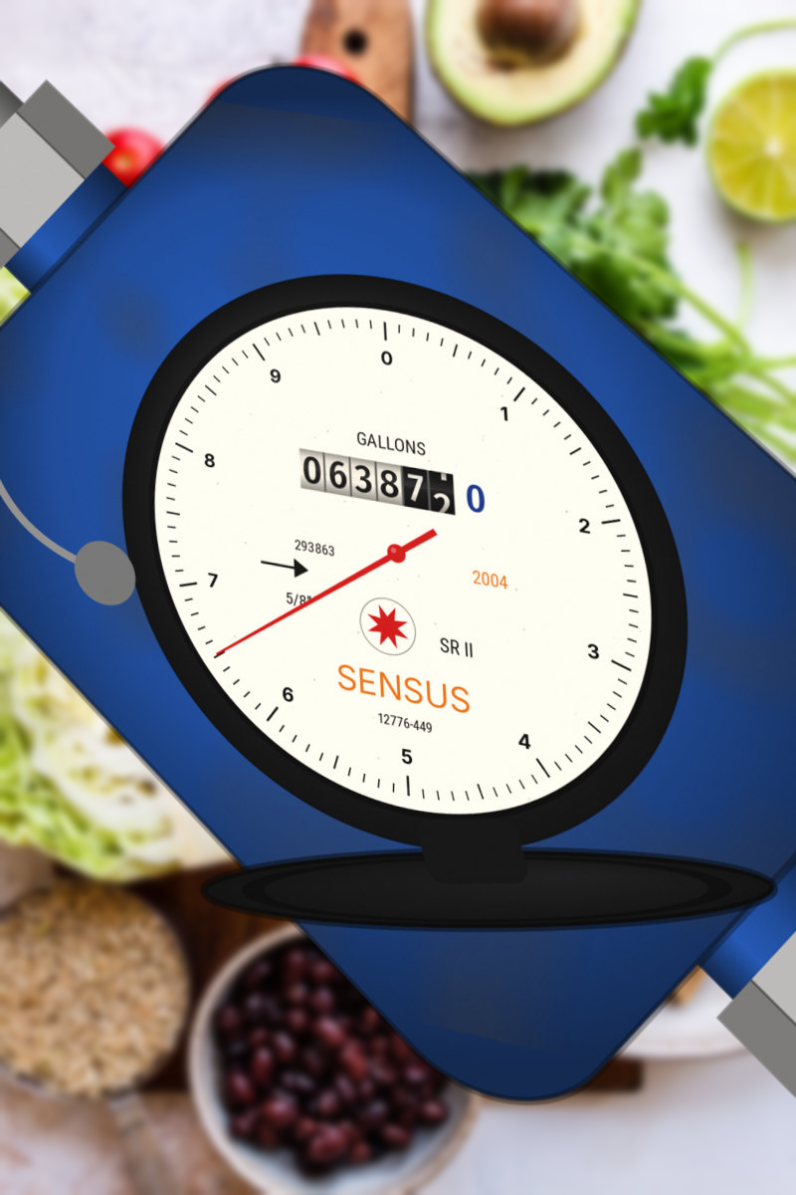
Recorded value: **638716.5** gal
